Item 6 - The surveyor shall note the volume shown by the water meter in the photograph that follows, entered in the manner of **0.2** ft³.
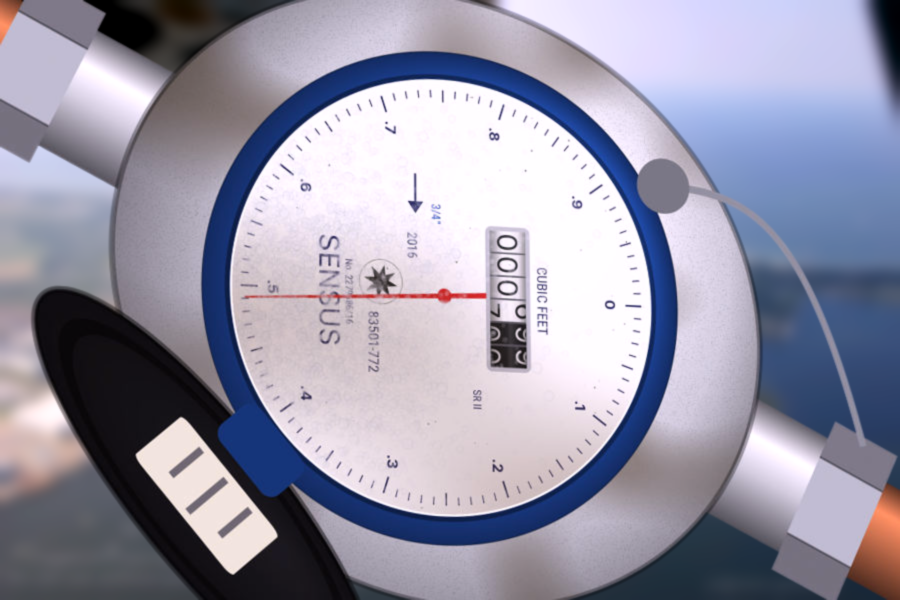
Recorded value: **699.49** ft³
